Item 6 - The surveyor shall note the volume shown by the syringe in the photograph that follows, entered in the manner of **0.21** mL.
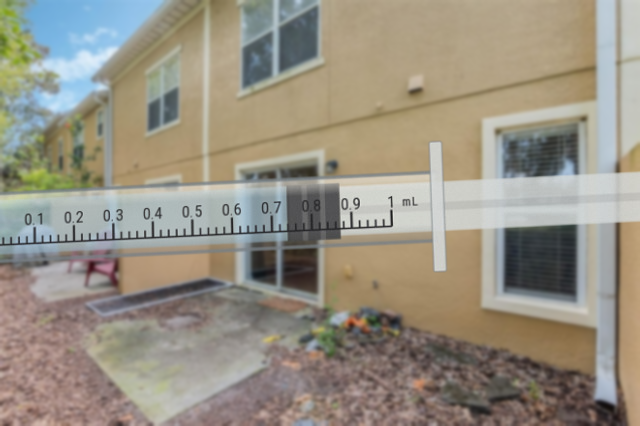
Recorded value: **0.74** mL
